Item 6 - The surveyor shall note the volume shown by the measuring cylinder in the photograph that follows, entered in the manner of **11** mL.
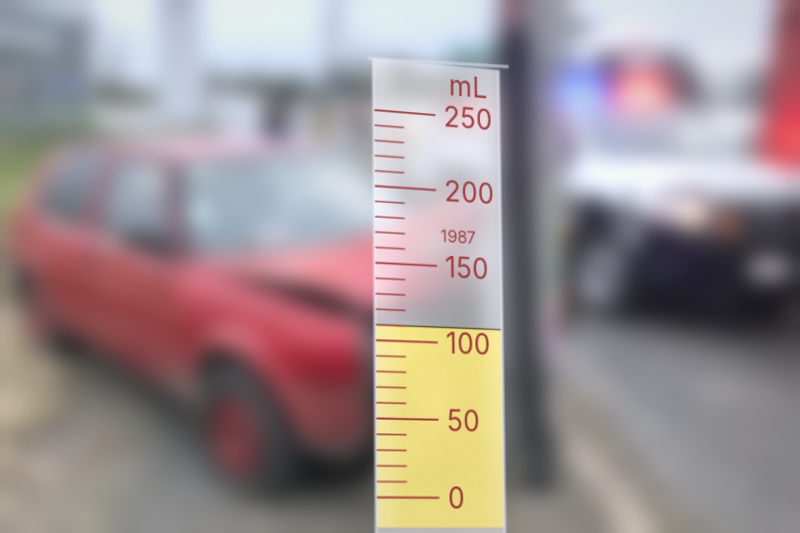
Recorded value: **110** mL
